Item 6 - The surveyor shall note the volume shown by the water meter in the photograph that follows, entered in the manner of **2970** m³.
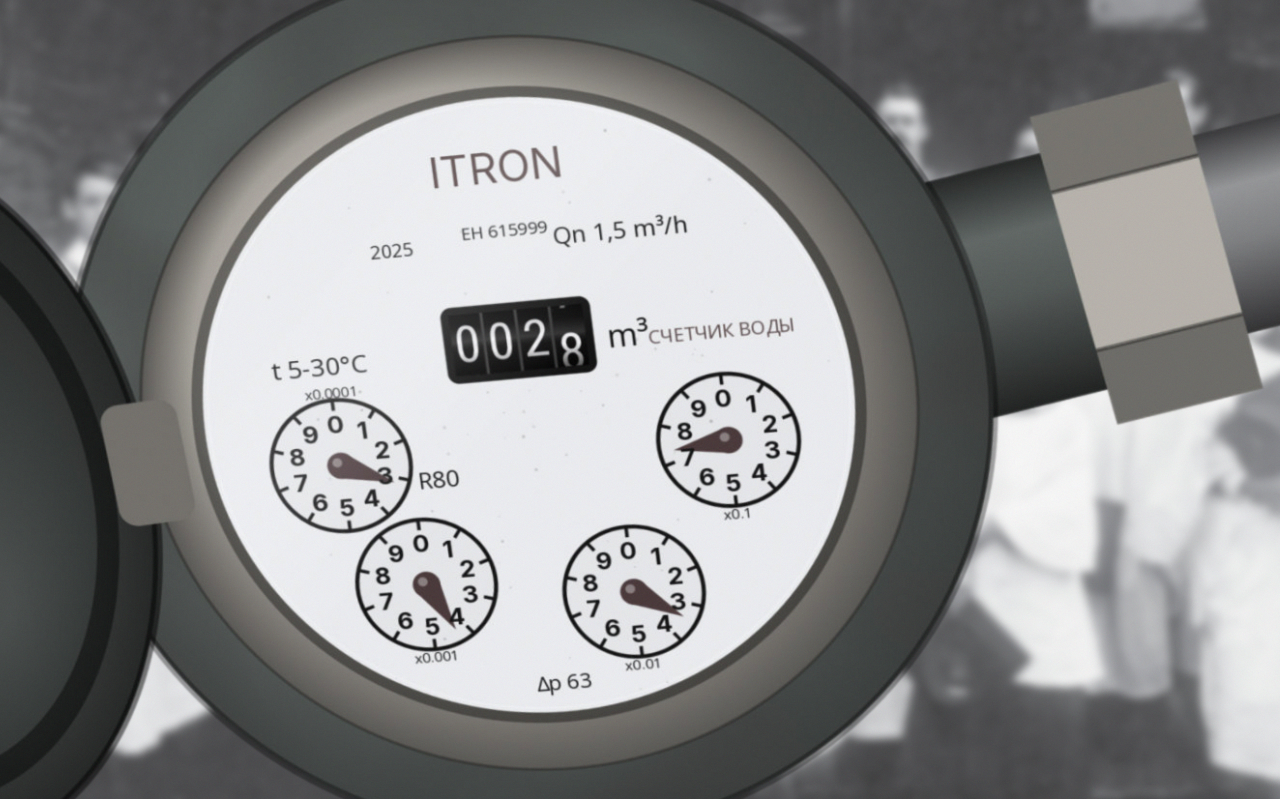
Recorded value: **27.7343** m³
